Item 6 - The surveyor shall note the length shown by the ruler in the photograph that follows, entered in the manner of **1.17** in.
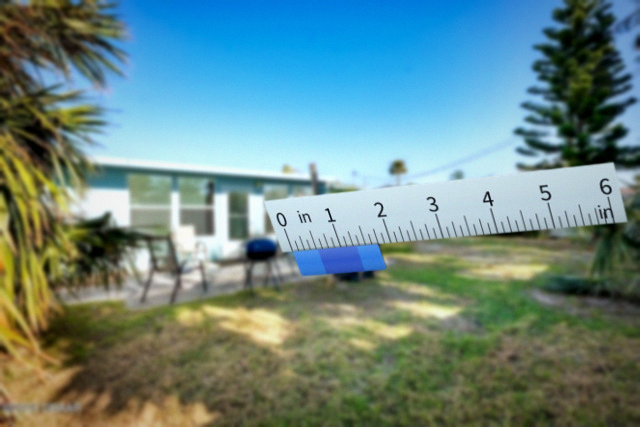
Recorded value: **1.75** in
